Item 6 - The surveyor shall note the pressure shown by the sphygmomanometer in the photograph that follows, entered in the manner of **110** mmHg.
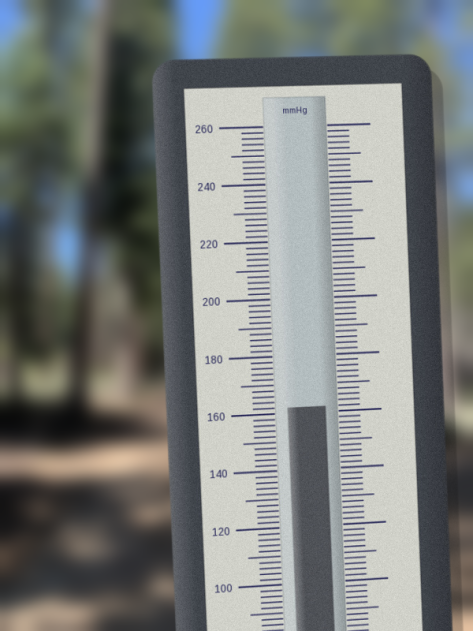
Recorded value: **162** mmHg
